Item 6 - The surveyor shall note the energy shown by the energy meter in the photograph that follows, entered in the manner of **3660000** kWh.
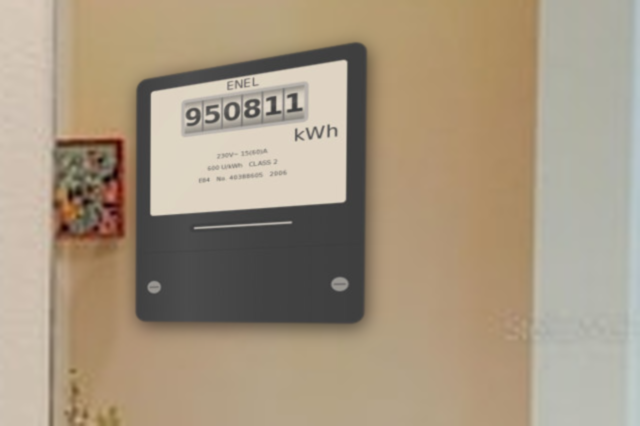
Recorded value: **950811** kWh
